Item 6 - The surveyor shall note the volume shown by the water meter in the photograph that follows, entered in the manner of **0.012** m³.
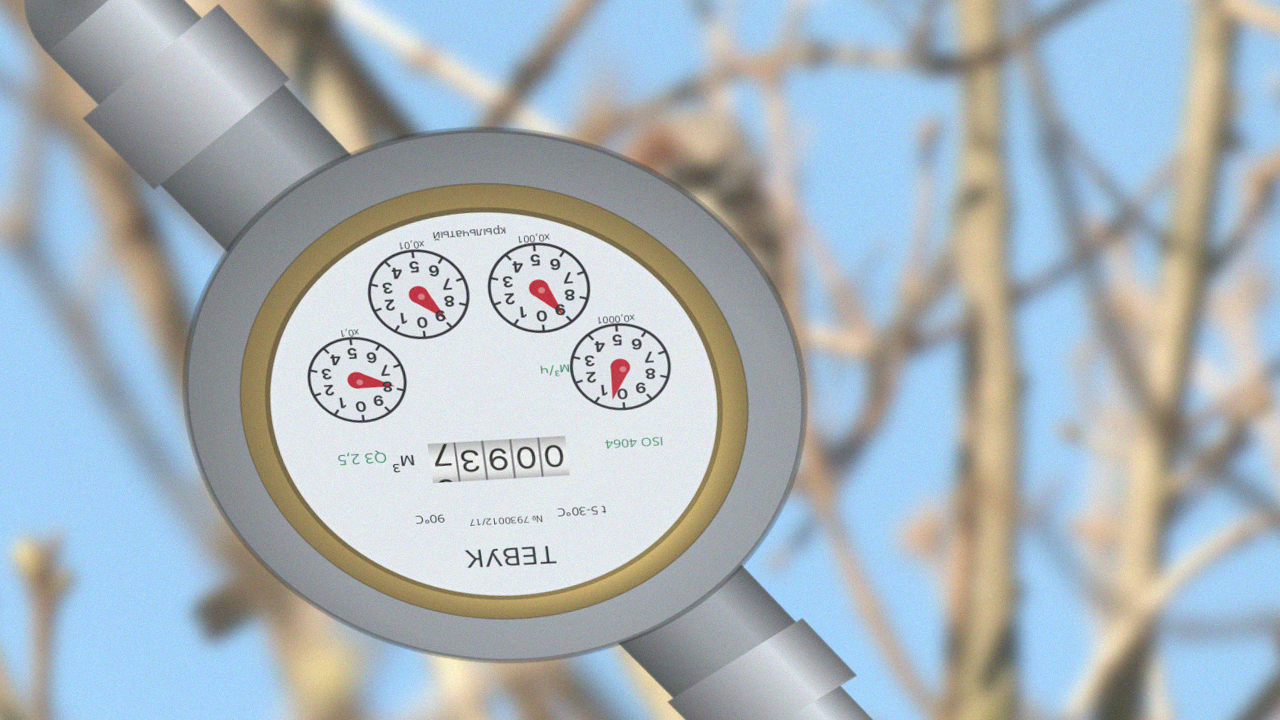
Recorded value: **936.7890** m³
